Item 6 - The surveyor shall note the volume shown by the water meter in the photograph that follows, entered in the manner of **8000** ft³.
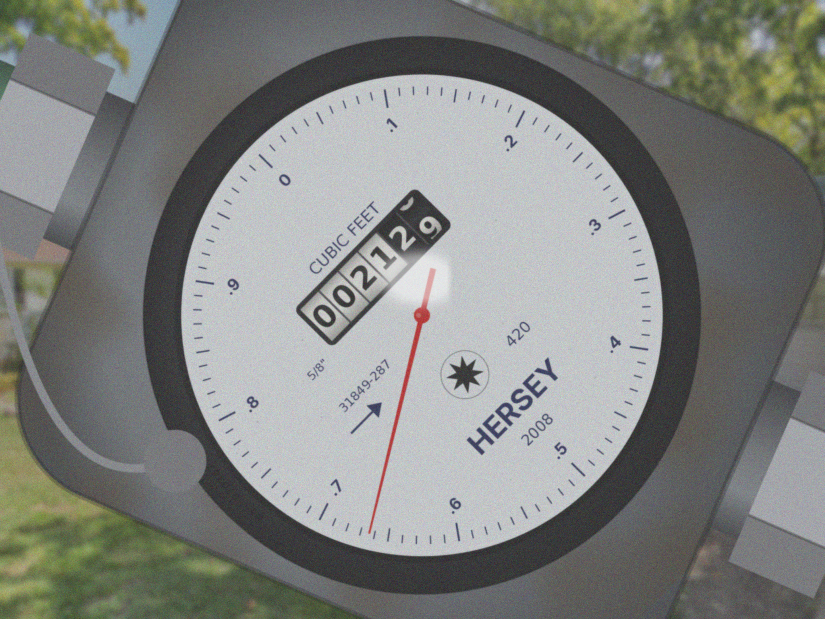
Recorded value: **2128.66** ft³
